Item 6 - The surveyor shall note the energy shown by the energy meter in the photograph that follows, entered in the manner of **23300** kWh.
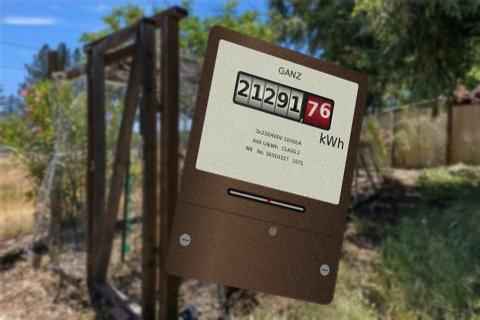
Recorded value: **21291.76** kWh
